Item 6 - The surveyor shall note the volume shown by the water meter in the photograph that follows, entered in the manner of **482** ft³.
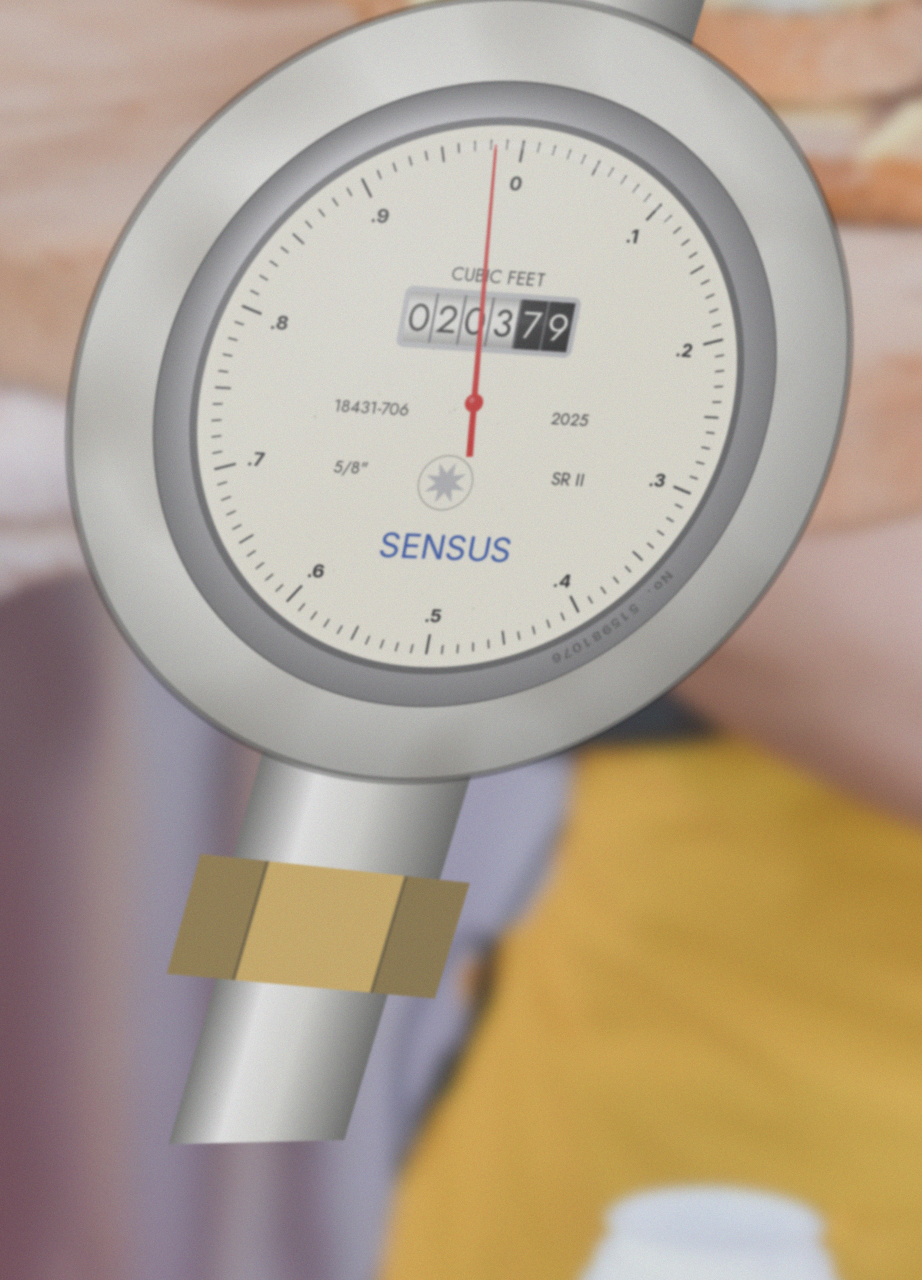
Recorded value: **20378.98** ft³
